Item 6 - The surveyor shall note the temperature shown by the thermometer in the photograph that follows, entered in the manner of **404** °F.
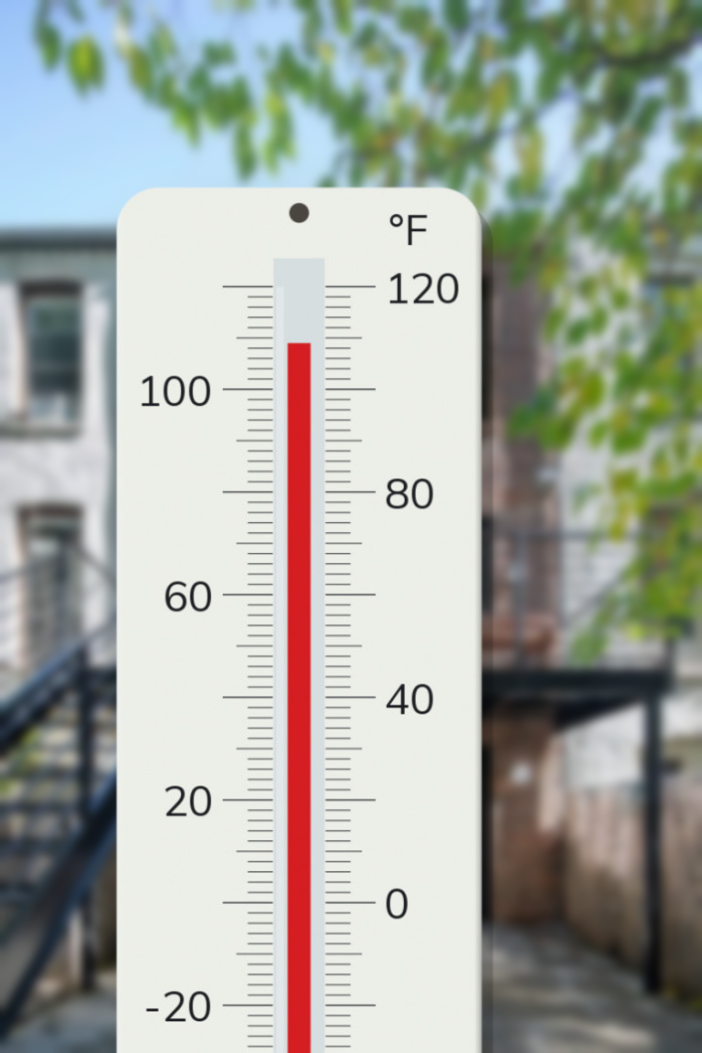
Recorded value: **109** °F
